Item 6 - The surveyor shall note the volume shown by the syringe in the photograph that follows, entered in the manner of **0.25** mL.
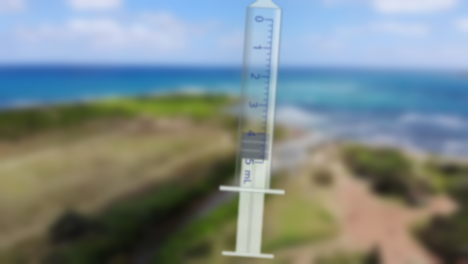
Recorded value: **4** mL
